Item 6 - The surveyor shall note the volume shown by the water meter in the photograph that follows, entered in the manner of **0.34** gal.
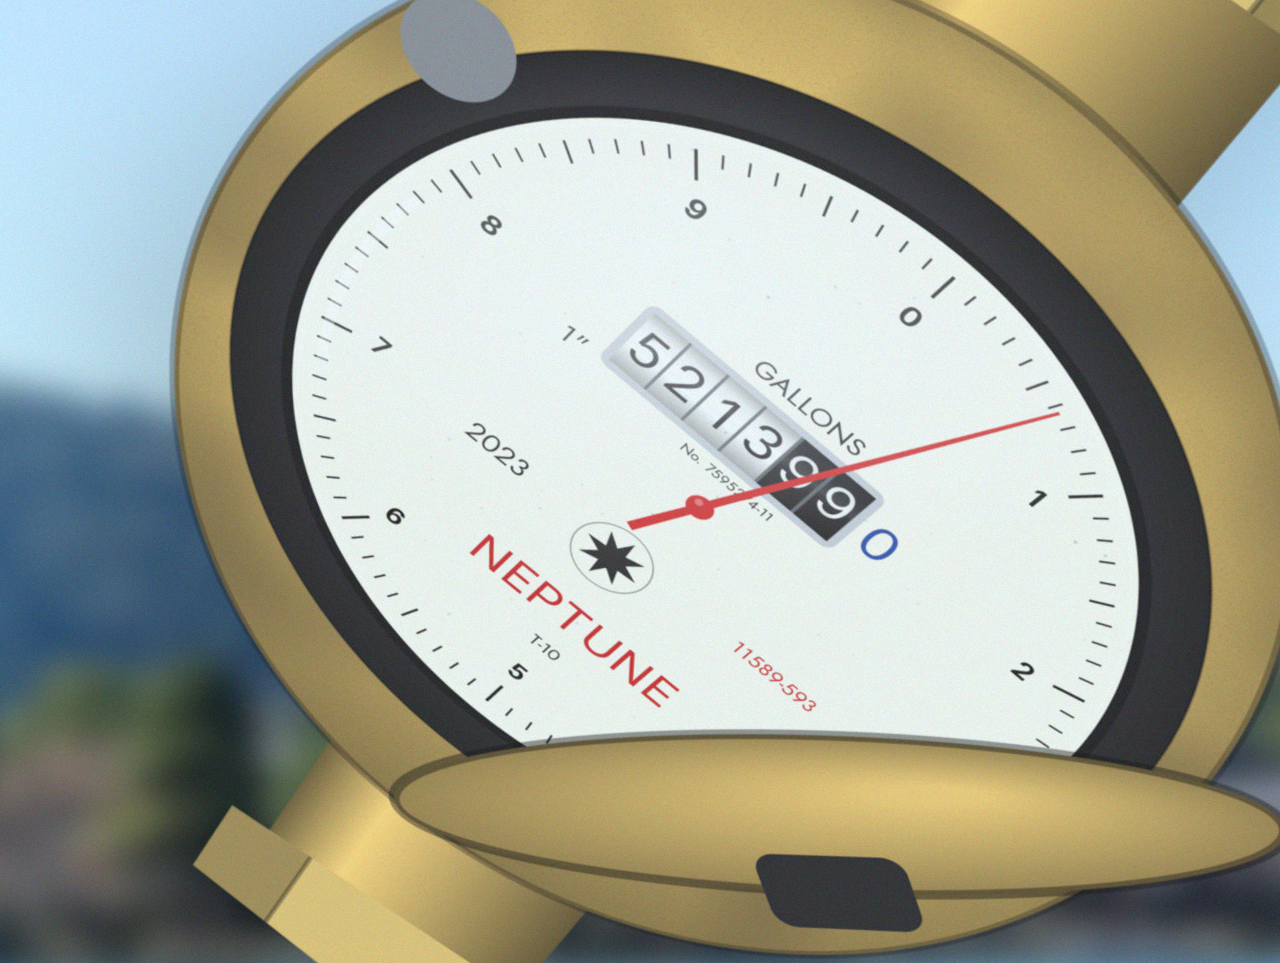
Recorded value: **5213990.6** gal
